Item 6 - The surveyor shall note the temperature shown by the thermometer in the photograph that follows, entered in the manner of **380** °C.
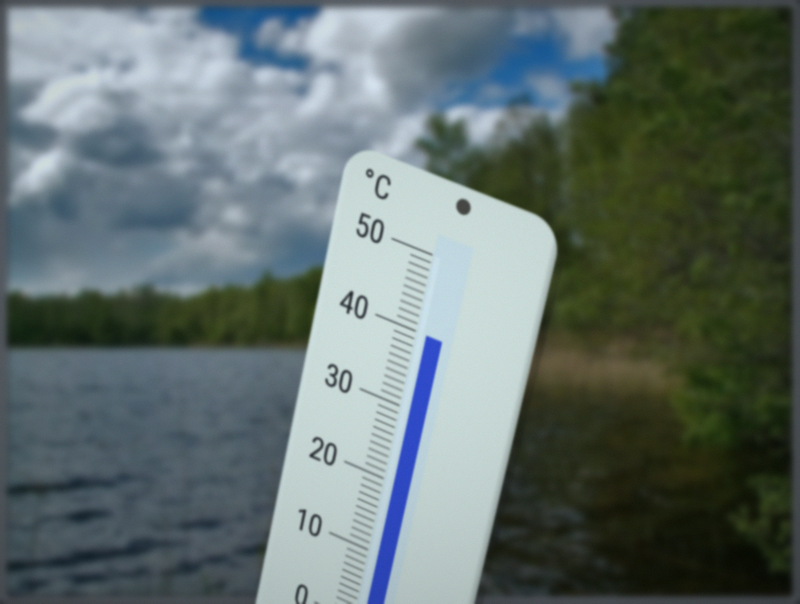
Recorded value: **40** °C
